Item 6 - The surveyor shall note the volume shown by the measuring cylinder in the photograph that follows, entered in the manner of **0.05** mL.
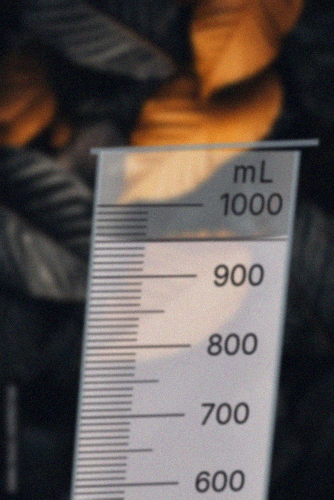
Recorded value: **950** mL
